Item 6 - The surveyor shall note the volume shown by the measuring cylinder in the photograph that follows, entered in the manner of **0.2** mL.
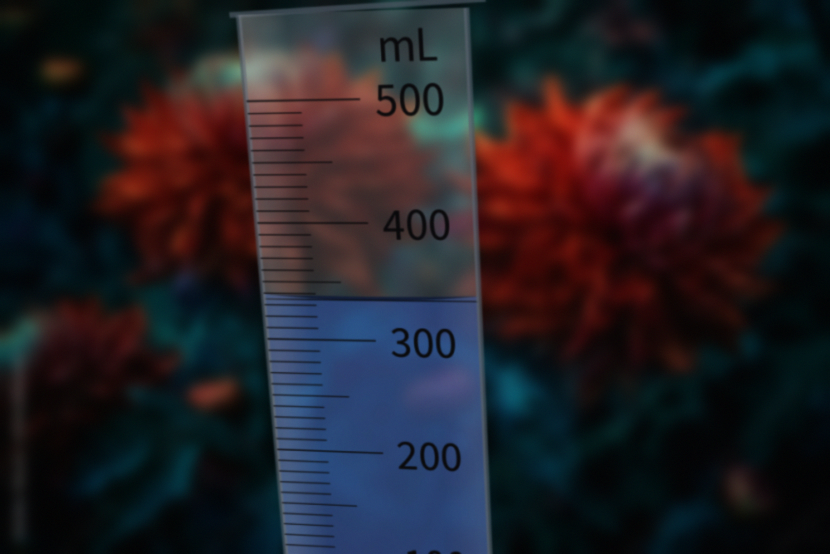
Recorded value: **335** mL
